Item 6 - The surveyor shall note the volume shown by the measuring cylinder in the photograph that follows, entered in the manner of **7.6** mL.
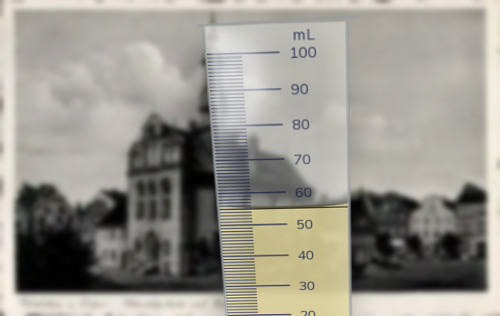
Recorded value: **55** mL
